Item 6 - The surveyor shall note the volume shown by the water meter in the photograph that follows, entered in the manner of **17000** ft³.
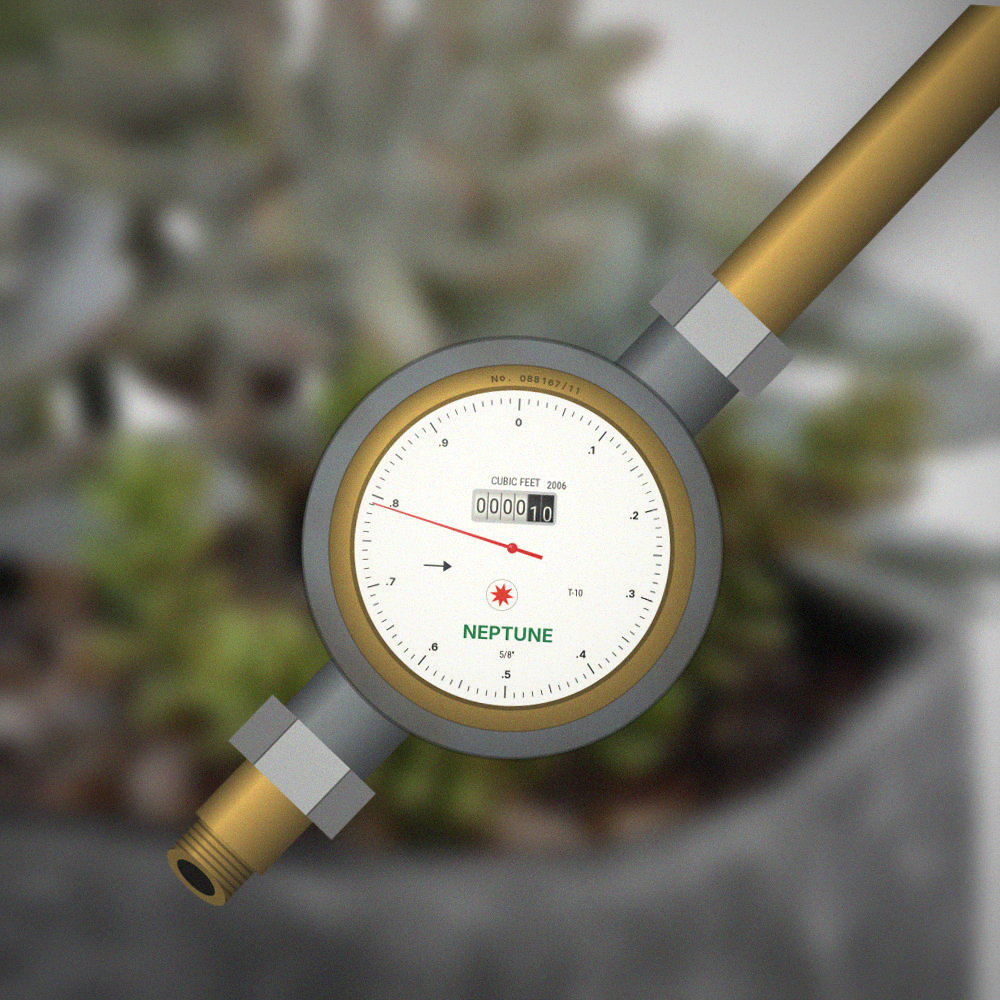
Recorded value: **9.79** ft³
